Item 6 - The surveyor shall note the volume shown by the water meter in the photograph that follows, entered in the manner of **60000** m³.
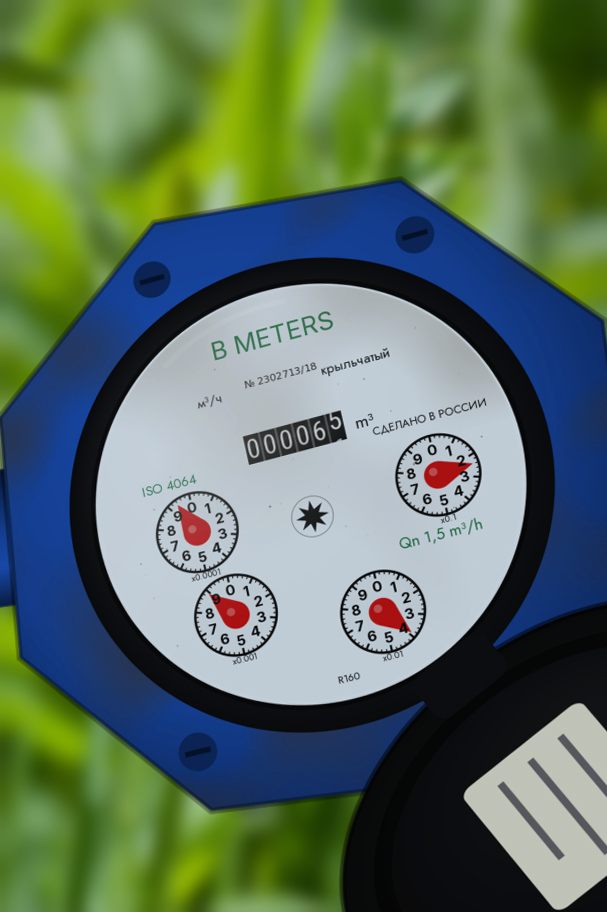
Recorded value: **65.2389** m³
